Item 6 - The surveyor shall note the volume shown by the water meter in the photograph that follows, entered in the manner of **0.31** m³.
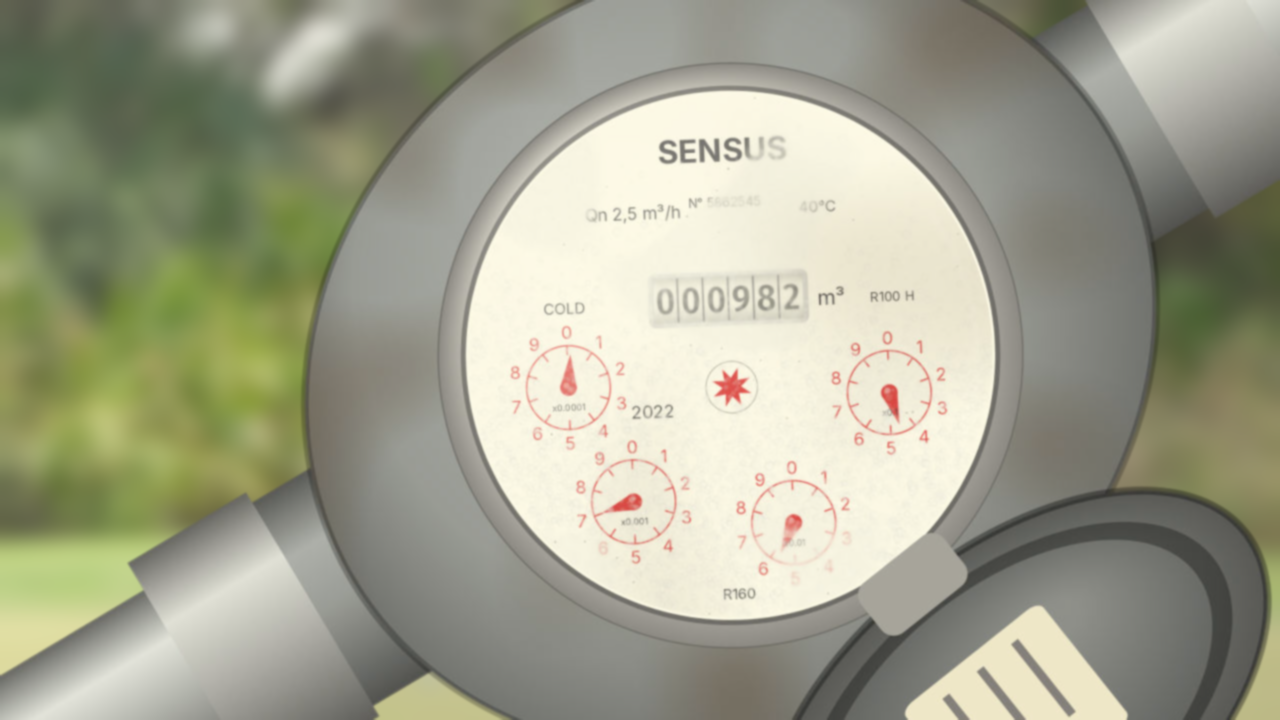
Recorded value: **982.4570** m³
